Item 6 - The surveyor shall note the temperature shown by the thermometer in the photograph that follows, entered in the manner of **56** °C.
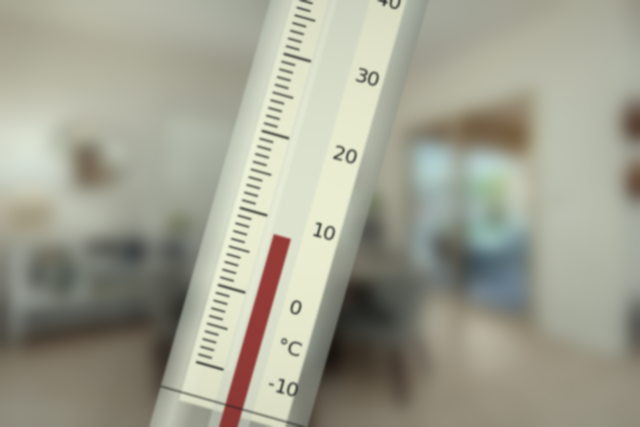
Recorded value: **8** °C
